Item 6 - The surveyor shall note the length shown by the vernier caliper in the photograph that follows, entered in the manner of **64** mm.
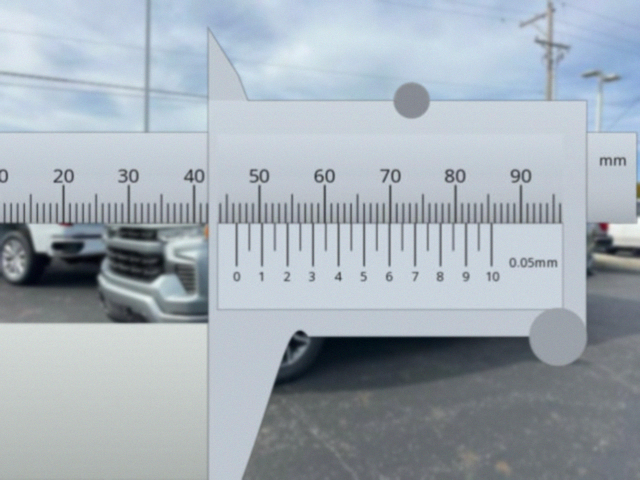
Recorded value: **46.5** mm
